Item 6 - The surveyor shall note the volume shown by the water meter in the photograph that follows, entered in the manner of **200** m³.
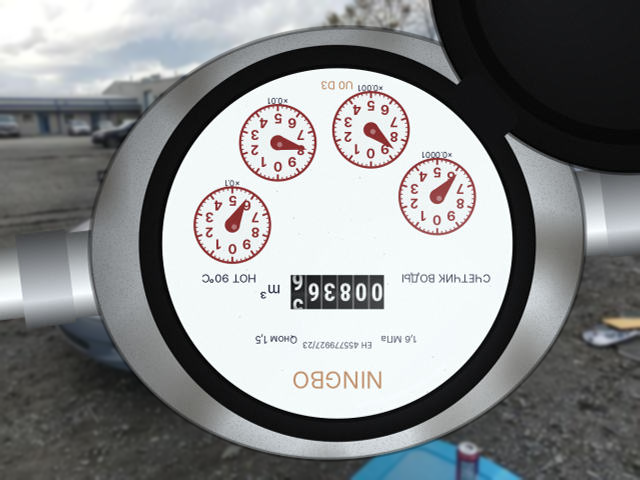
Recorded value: **8365.5786** m³
